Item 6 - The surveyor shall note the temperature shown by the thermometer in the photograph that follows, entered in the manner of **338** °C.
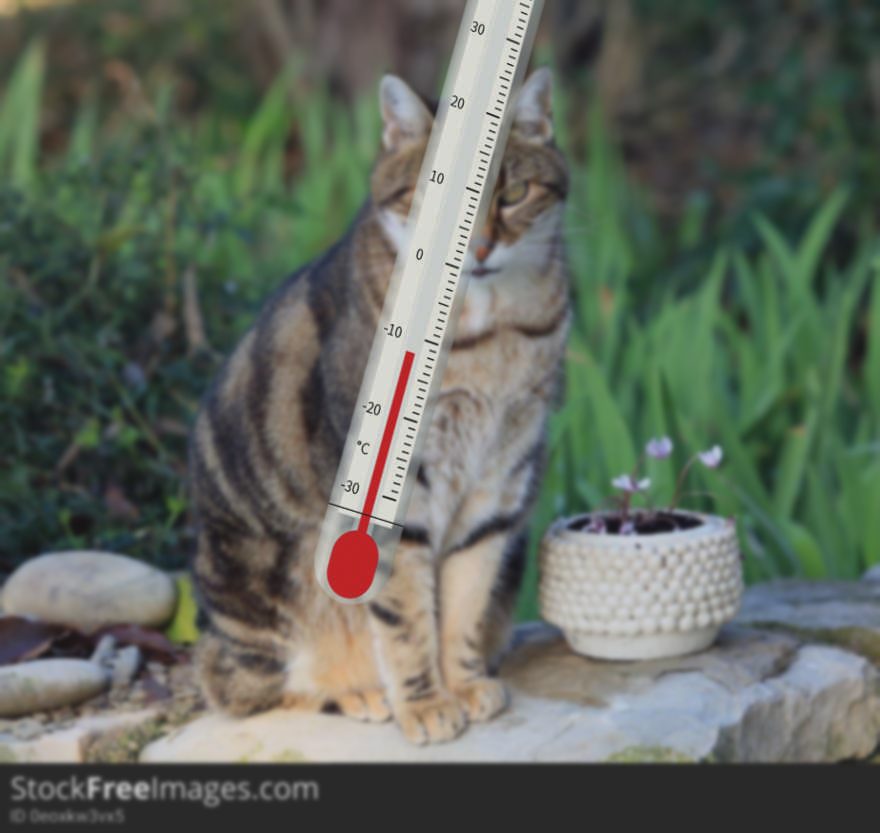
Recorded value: **-12** °C
